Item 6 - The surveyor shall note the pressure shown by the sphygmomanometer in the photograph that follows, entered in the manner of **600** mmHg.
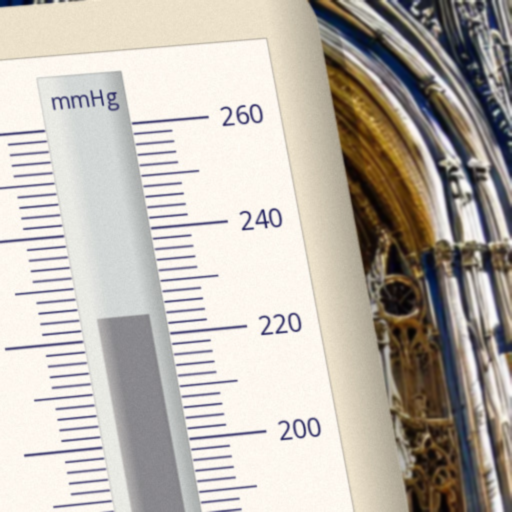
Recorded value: **224** mmHg
